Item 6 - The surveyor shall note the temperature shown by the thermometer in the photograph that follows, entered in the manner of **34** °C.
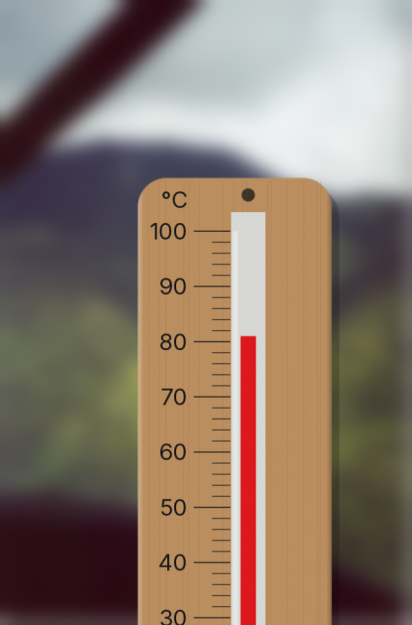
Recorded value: **81** °C
